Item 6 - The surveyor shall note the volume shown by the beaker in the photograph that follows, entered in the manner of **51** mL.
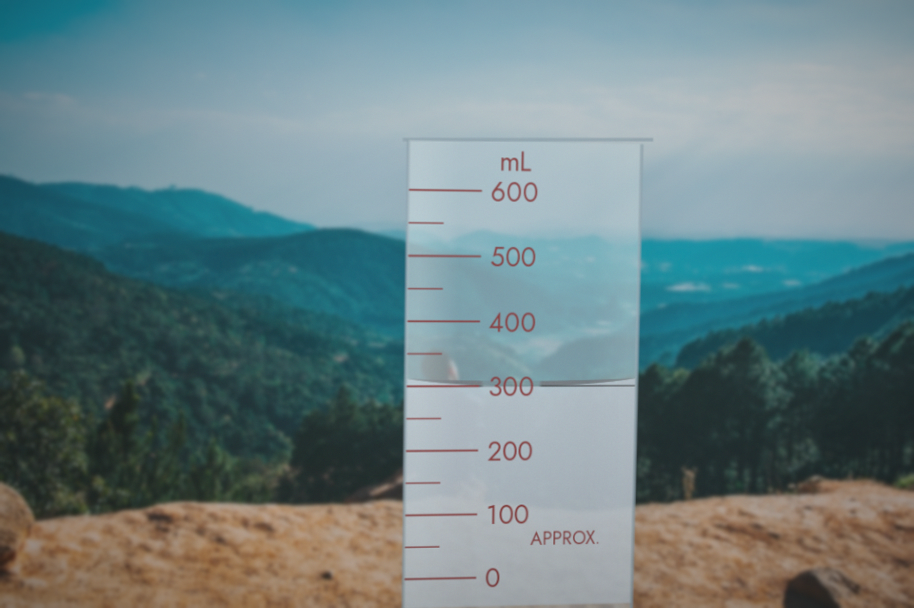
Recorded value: **300** mL
